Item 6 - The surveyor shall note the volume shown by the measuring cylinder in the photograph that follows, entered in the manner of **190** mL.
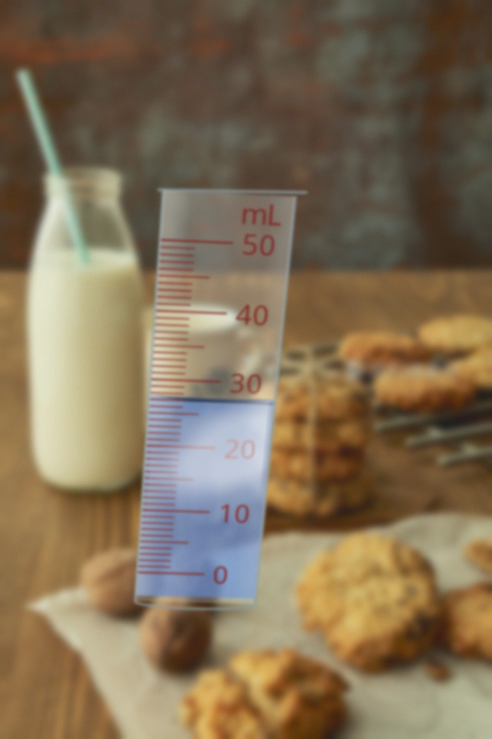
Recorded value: **27** mL
